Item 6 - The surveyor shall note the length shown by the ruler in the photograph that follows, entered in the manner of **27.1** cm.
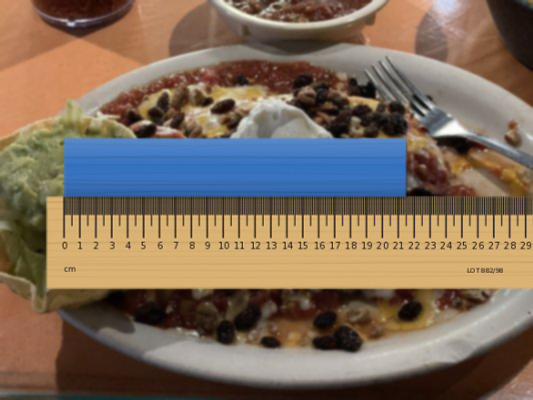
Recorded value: **21.5** cm
